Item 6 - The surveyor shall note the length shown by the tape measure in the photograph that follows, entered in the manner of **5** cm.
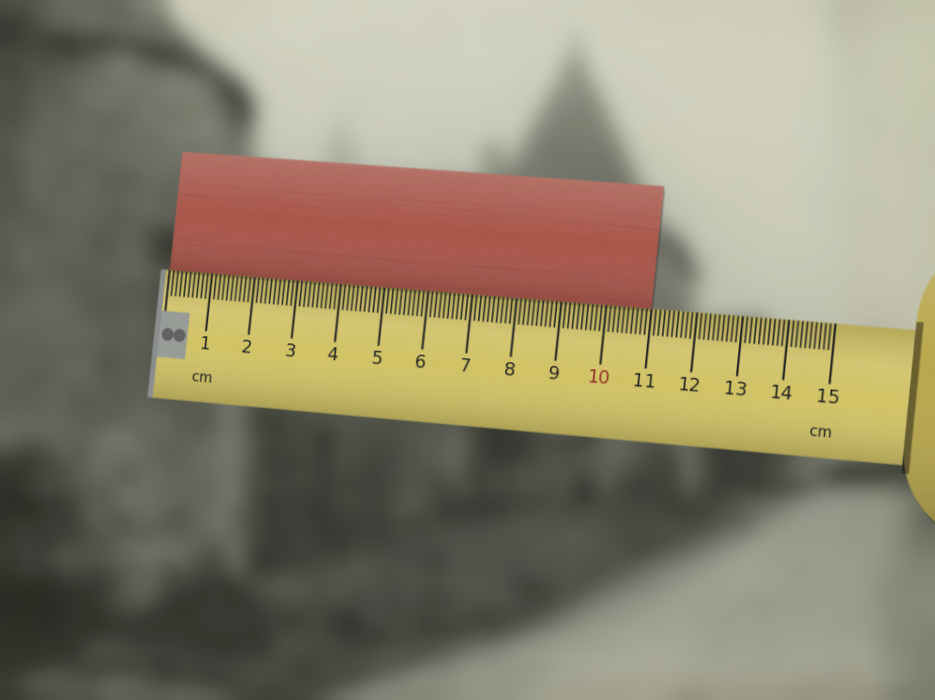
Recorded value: **11** cm
